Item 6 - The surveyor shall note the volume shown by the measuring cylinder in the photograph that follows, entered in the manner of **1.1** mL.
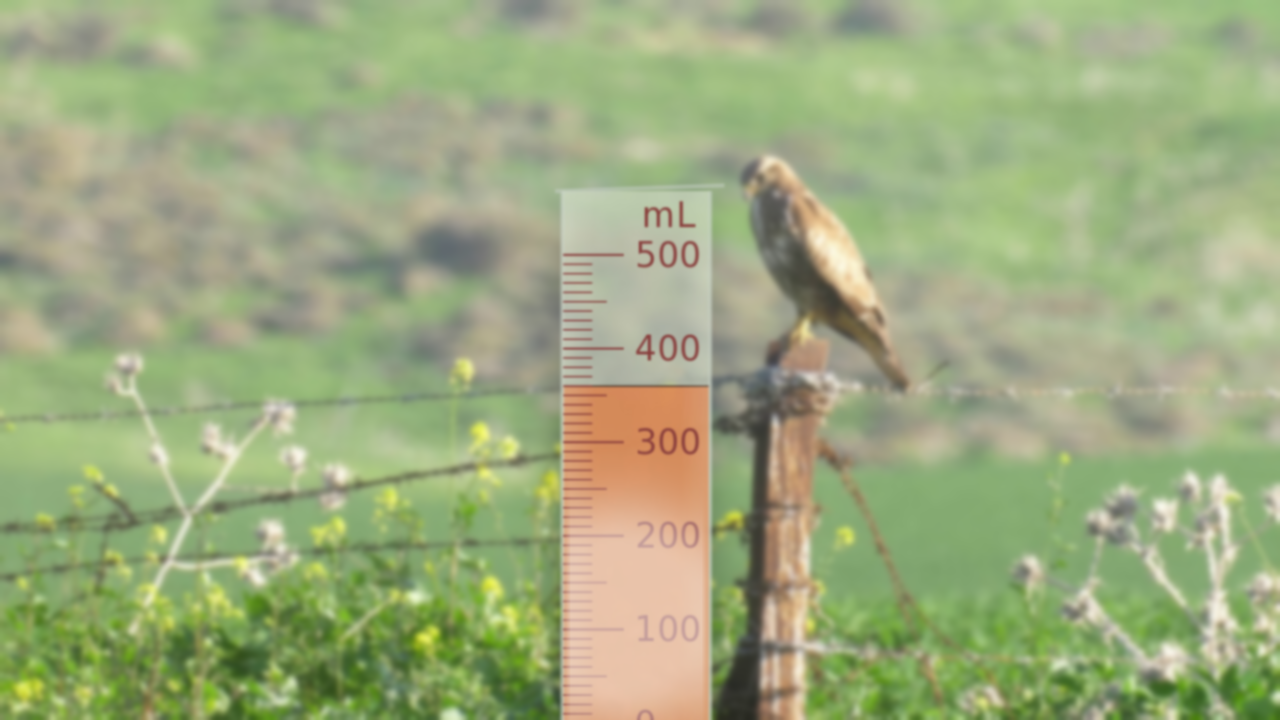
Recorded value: **360** mL
